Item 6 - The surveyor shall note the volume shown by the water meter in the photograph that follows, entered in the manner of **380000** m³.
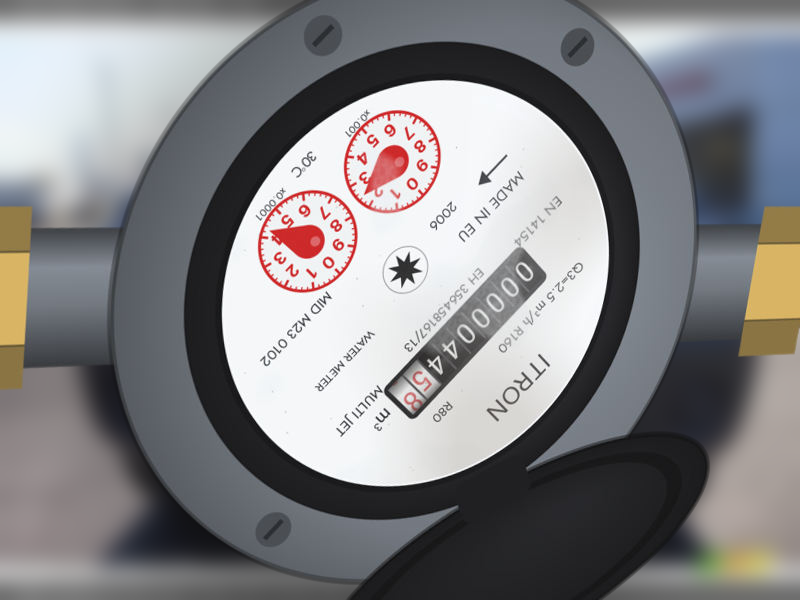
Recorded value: **44.5824** m³
